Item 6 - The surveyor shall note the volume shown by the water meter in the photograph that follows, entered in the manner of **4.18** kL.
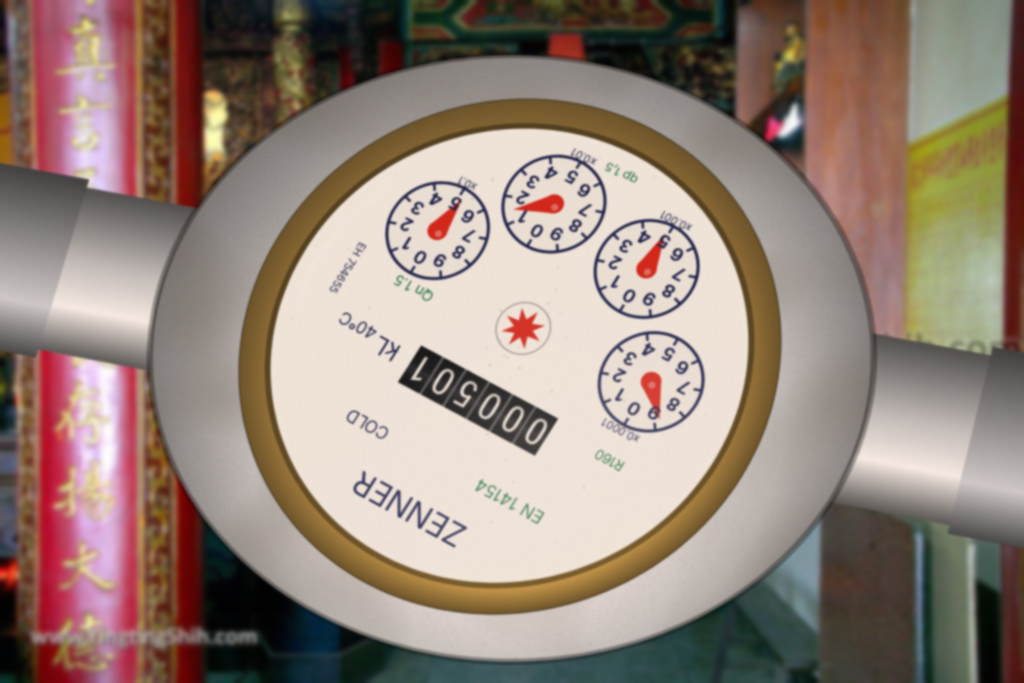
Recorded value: **501.5148** kL
